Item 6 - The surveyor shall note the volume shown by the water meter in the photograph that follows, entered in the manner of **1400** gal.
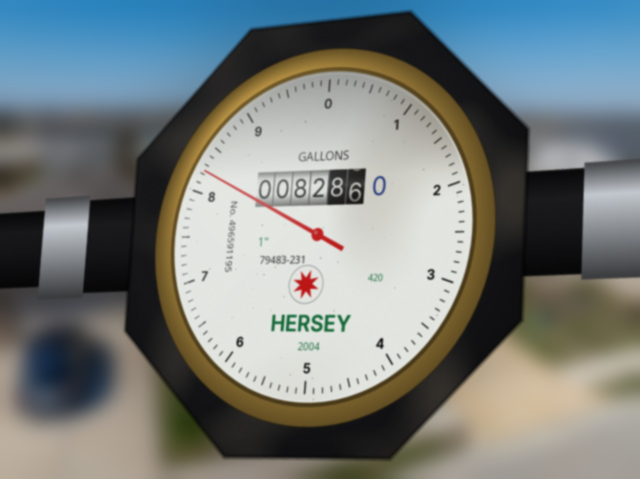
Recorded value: **82858.2** gal
